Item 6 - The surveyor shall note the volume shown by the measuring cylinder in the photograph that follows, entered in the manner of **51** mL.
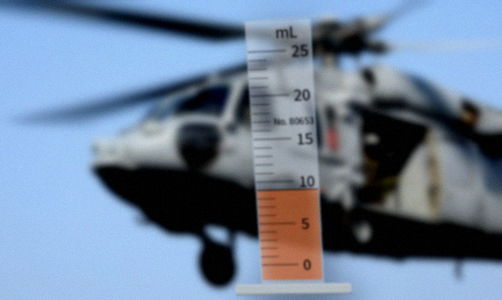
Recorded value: **9** mL
